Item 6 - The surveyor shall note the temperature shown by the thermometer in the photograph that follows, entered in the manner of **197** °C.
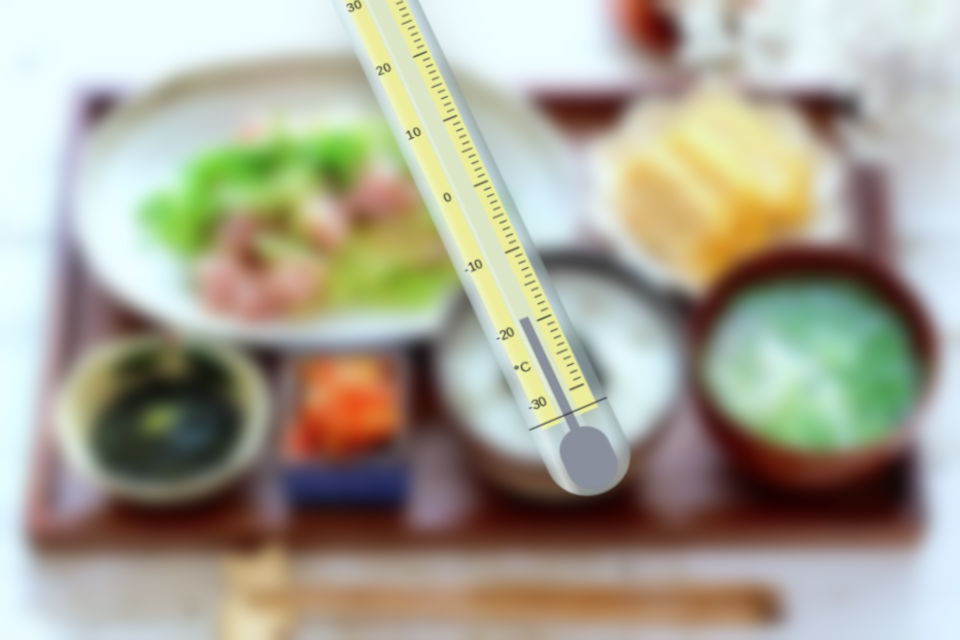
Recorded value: **-19** °C
